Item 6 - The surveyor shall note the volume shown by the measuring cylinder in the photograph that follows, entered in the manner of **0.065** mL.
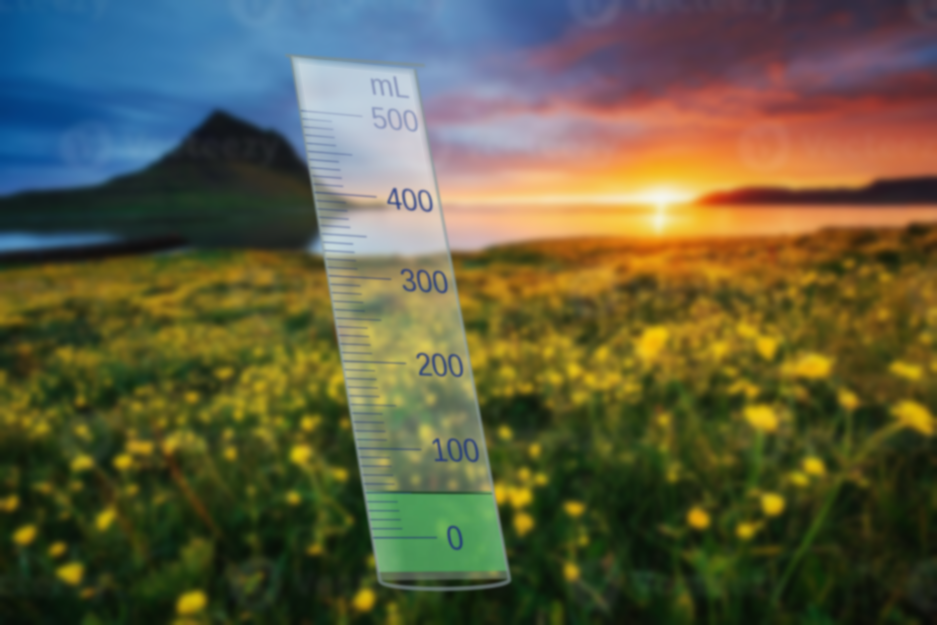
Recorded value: **50** mL
